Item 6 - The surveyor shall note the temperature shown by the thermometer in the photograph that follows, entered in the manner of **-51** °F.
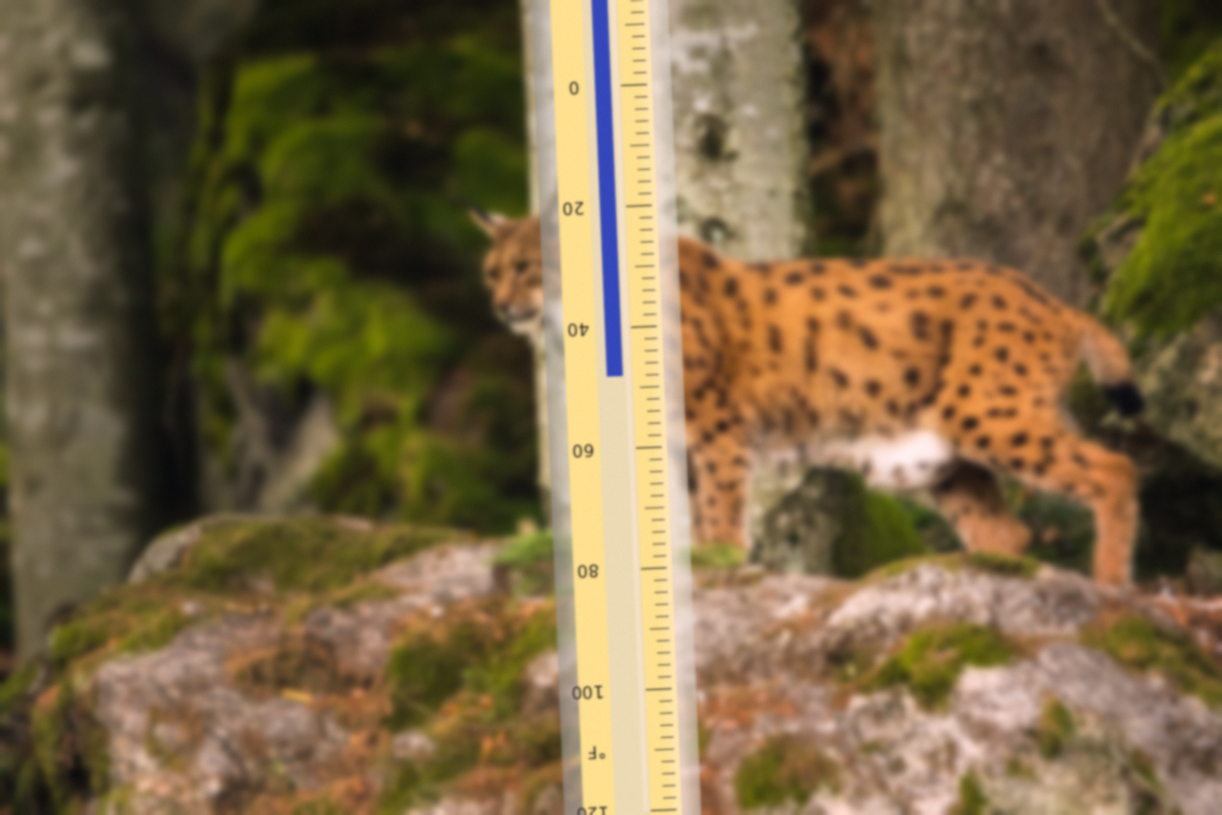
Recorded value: **48** °F
